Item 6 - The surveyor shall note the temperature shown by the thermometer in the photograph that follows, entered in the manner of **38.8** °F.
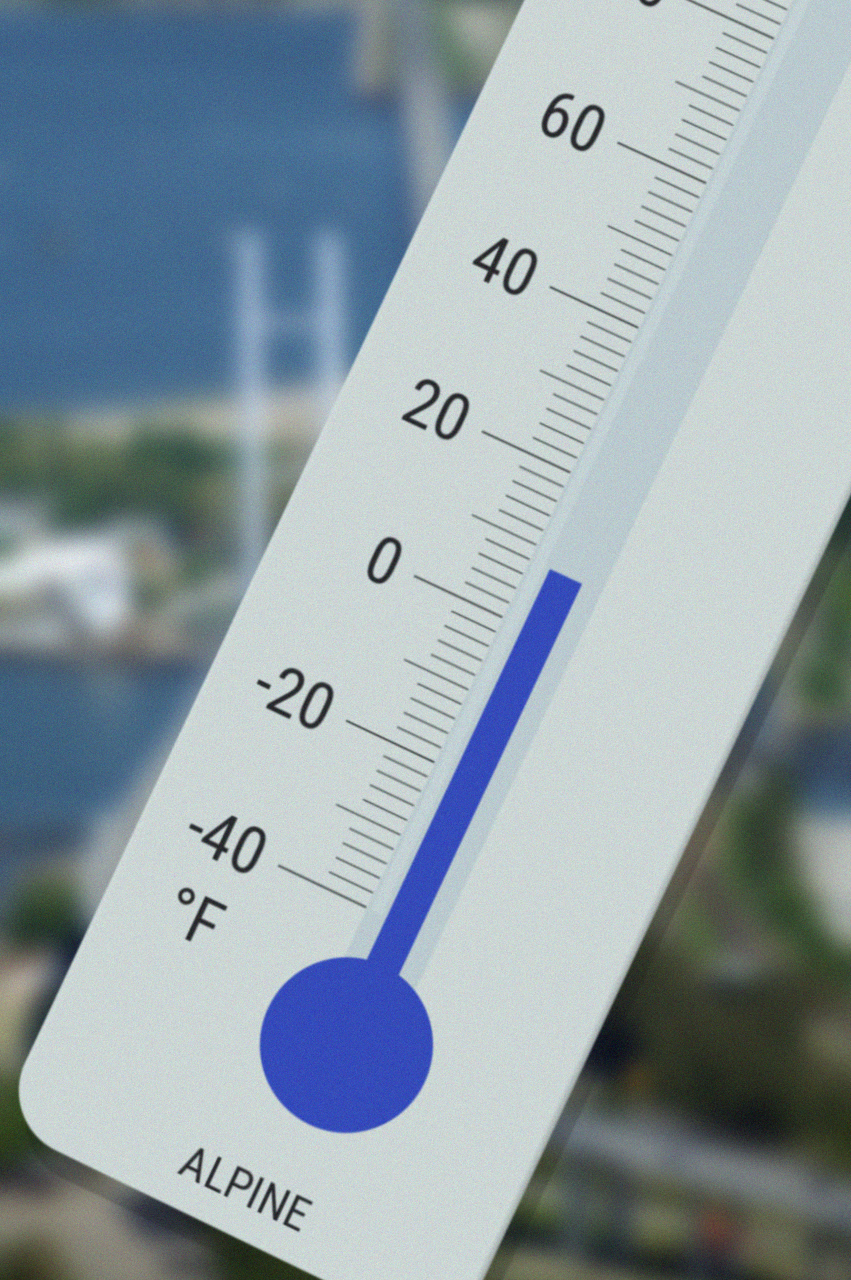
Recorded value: **8** °F
